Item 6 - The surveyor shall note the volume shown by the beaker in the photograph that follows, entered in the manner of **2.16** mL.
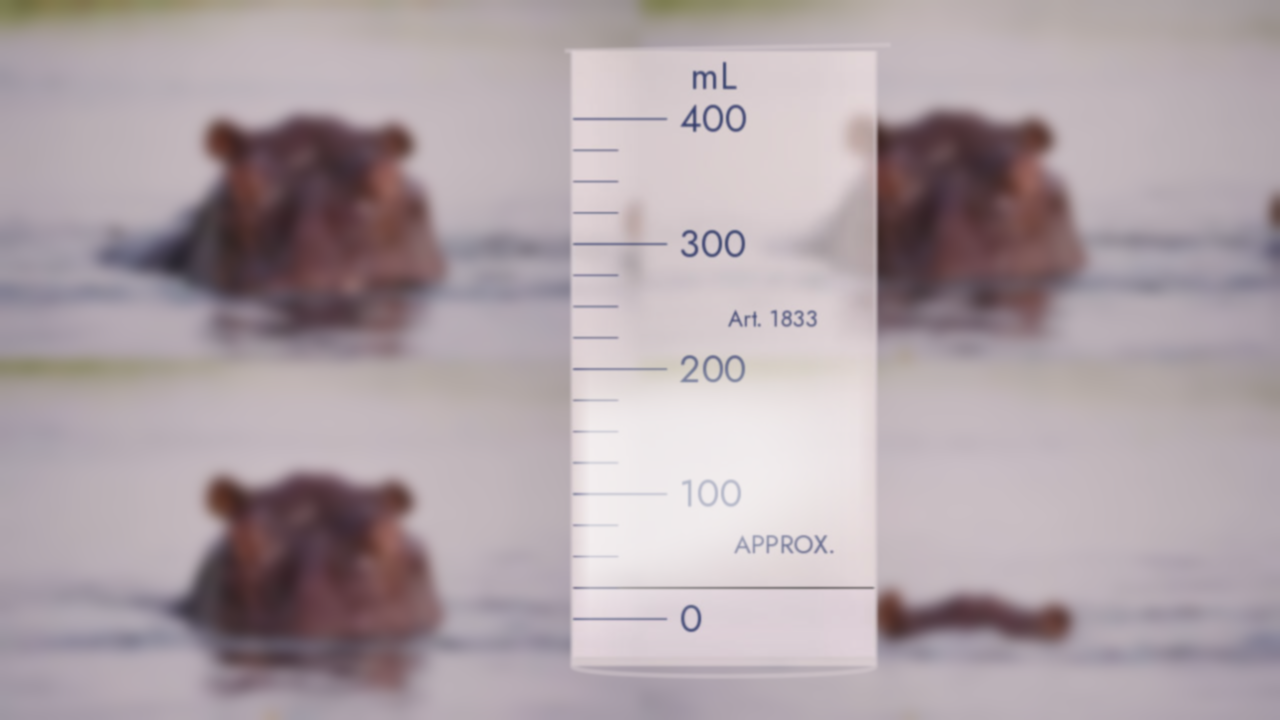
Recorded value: **25** mL
